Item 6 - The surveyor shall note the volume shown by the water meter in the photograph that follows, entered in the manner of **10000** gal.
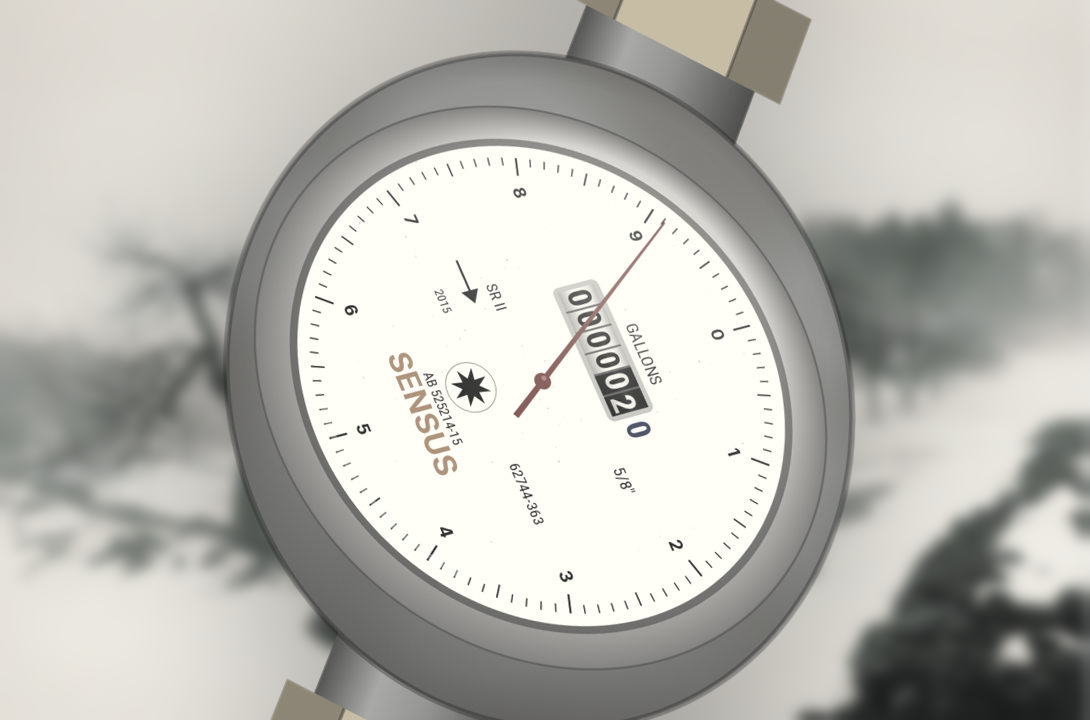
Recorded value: **19.1** gal
